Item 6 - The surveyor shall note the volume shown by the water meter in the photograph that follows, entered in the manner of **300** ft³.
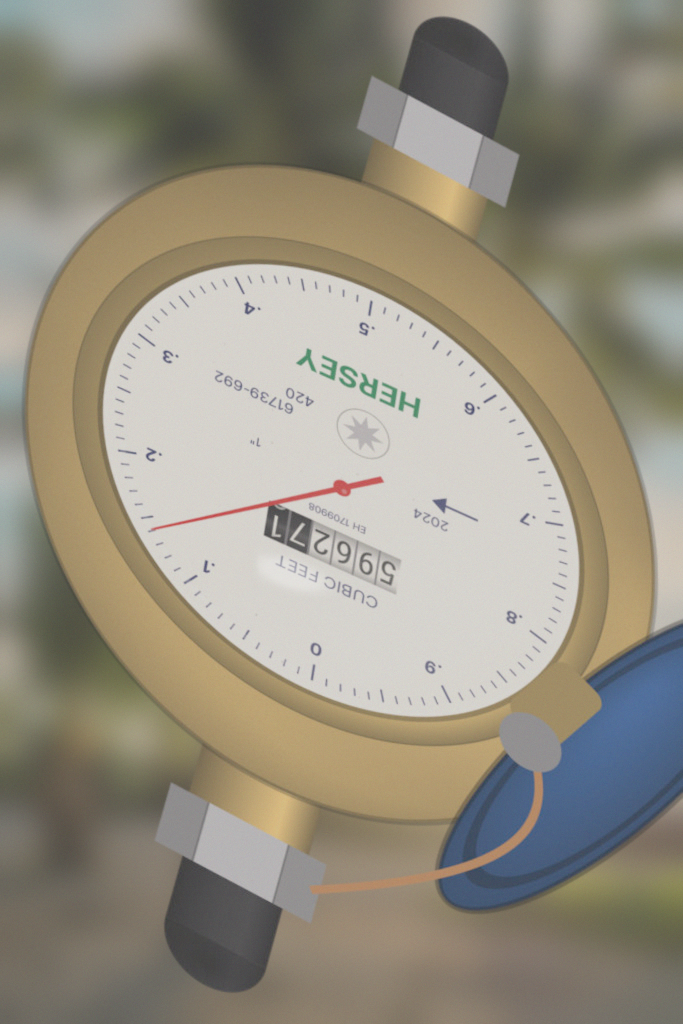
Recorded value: **596271.14** ft³
